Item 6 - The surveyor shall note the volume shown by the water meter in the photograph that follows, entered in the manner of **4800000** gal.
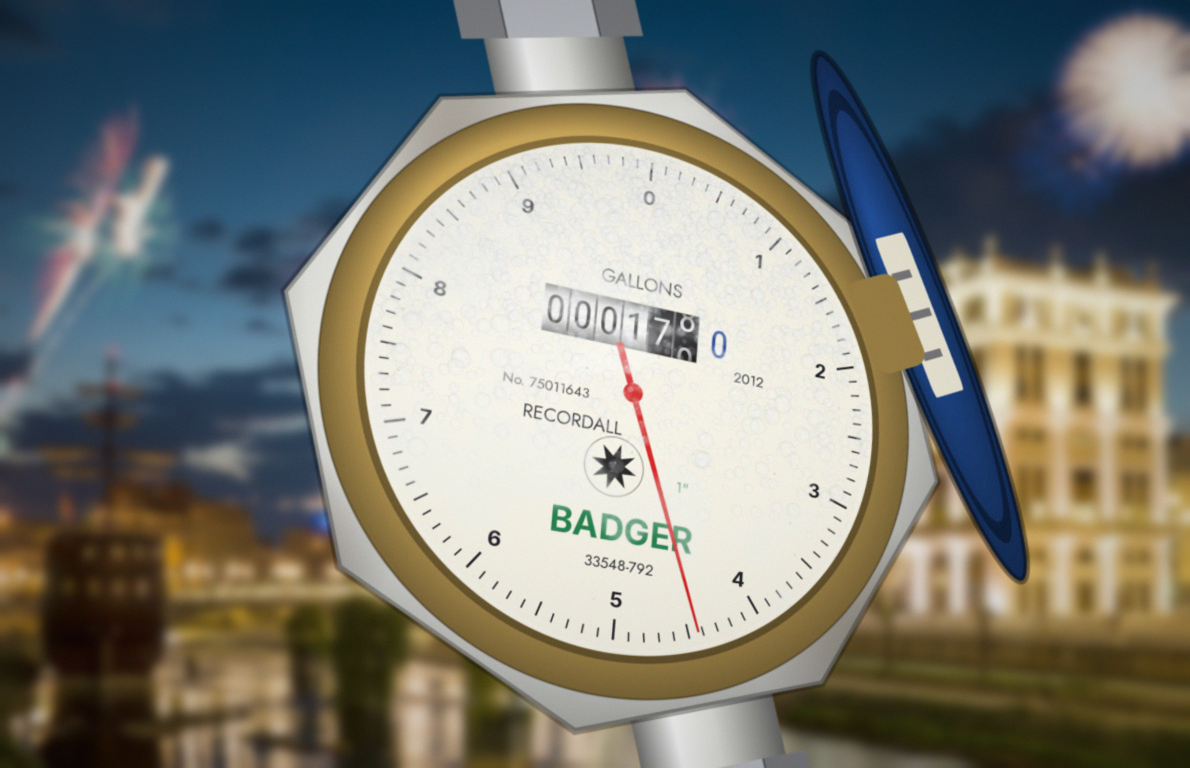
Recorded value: **1784.4** gal
